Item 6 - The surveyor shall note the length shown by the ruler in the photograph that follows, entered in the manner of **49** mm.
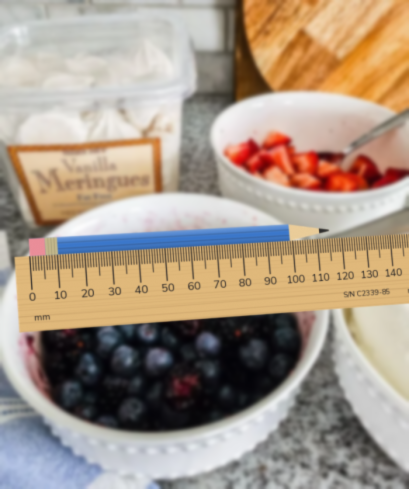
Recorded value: **115** mm
